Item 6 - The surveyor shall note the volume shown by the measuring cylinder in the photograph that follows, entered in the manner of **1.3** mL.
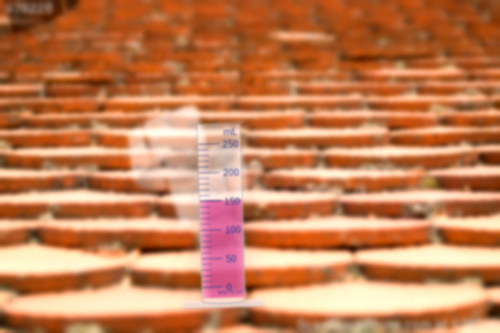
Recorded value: **150** mL
